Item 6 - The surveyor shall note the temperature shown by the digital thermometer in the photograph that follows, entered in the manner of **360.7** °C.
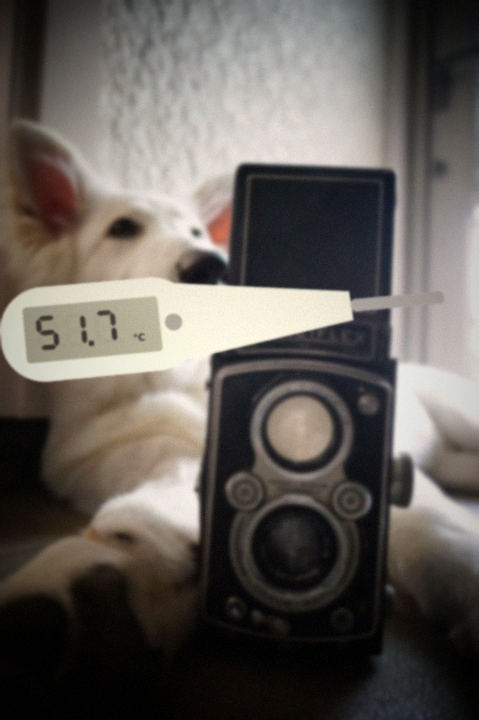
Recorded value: **51.7** °C
